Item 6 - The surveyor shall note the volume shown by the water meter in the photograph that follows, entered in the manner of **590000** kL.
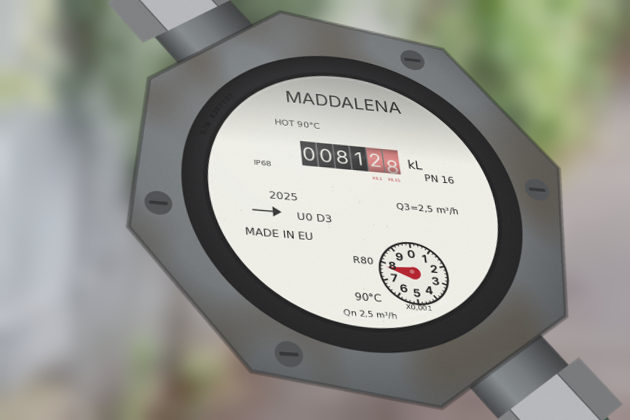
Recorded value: **81.277** kL
